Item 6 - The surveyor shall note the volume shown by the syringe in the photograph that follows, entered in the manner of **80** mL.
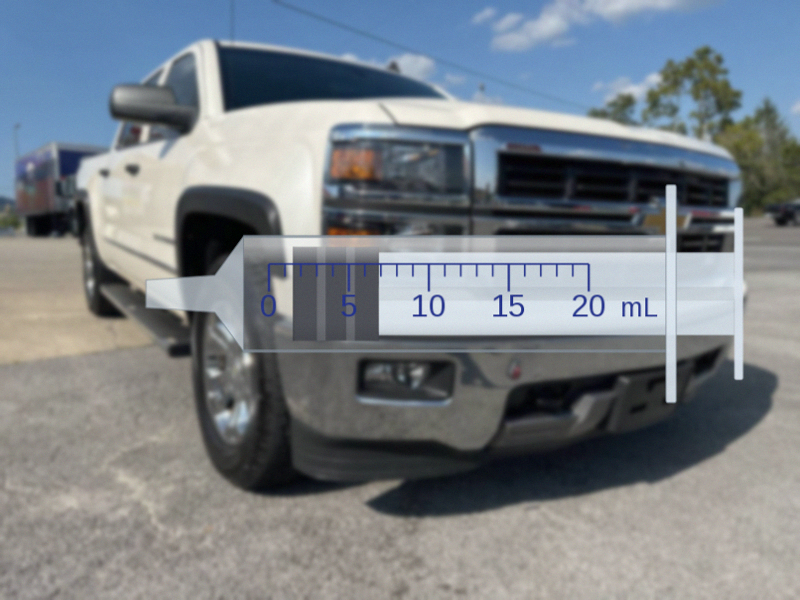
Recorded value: **1.5** mL
